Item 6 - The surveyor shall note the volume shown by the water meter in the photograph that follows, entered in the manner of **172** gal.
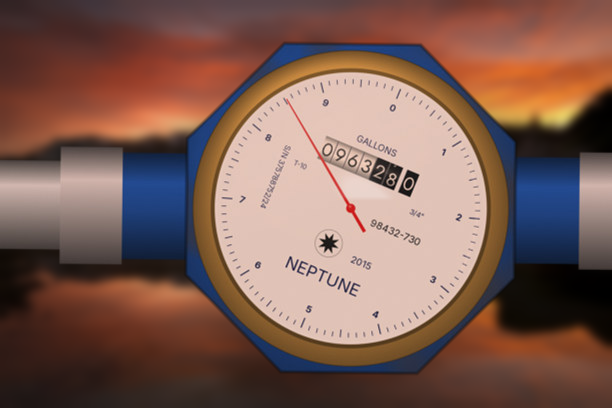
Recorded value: **963278.5** gal
